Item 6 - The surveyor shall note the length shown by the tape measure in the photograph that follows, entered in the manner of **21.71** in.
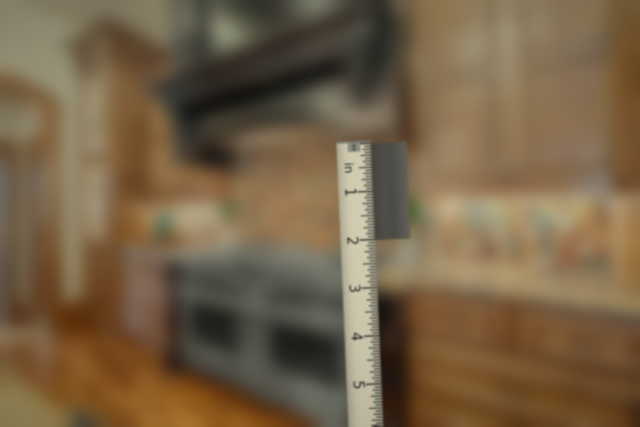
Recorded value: **2** in
